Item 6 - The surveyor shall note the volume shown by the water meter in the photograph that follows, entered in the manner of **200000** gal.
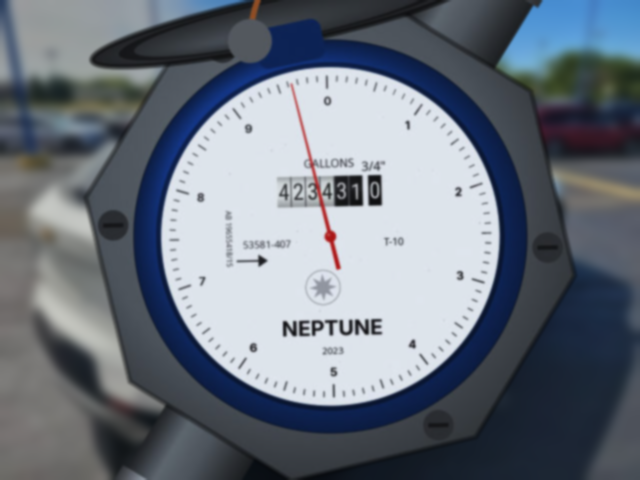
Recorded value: **4234309.6** gal
